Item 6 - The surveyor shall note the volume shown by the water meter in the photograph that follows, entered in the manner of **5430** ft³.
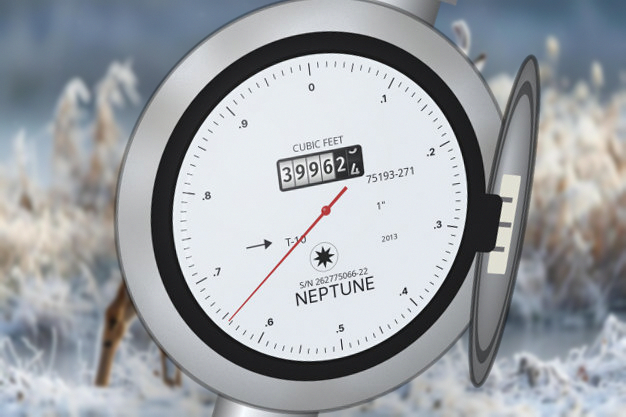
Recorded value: **399623.64** ft³
